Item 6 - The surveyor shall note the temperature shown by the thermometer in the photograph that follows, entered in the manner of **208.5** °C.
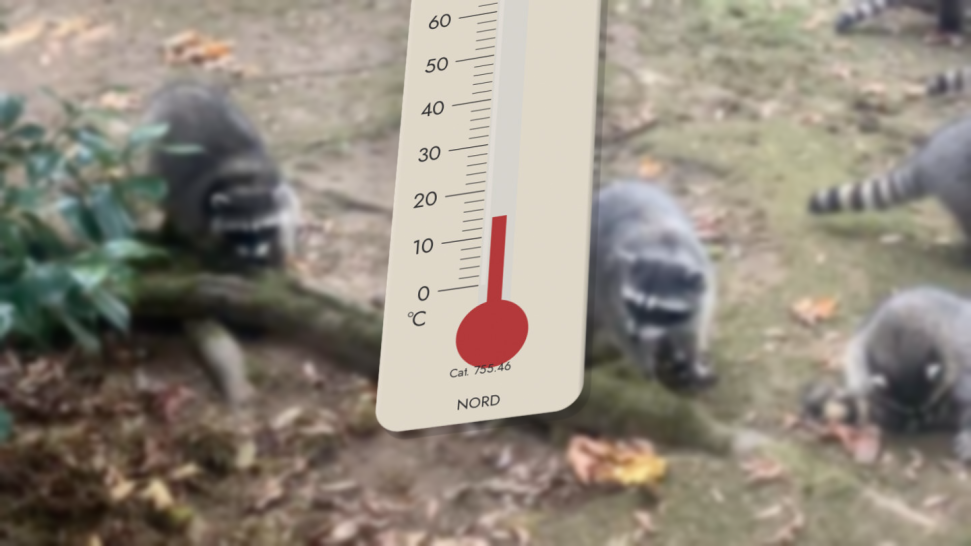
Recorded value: **14** °C
